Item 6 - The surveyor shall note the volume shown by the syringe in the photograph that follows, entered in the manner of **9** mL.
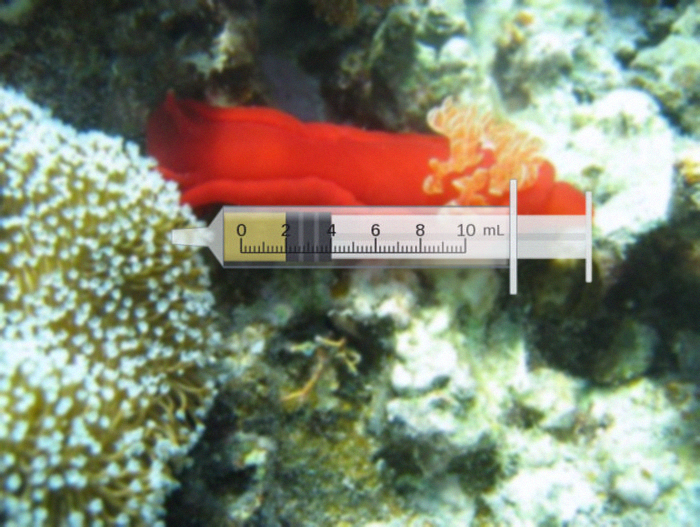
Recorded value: **2** mL
